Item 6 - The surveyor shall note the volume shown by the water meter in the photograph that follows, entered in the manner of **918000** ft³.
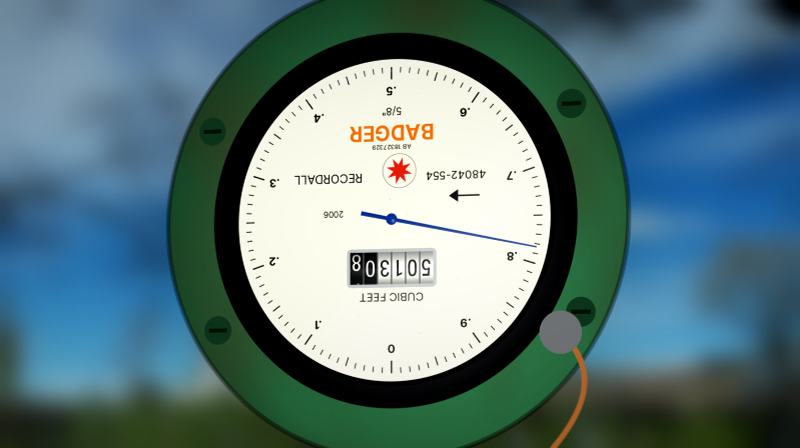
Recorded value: **501307.78** ft³
